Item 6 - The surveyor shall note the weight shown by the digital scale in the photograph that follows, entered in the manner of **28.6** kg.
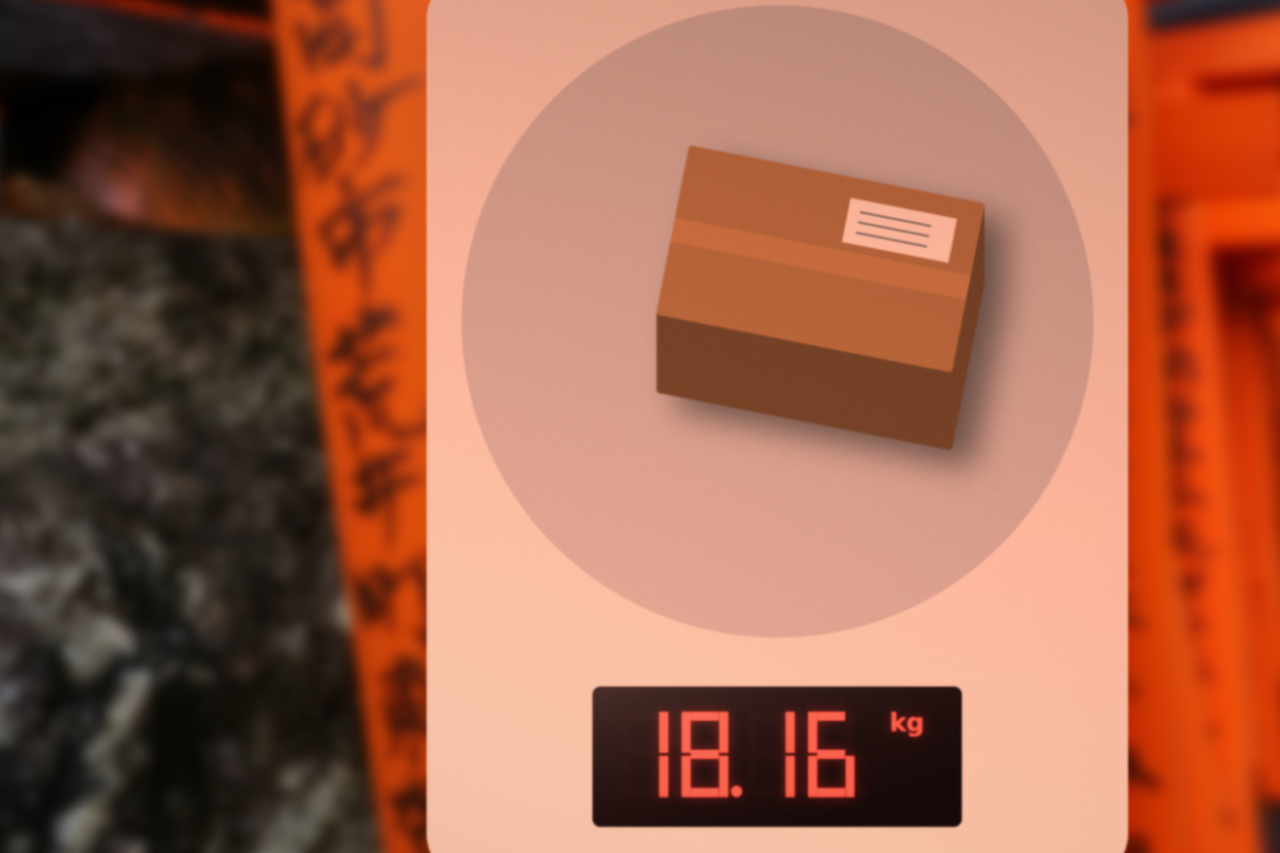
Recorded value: **18.16** kg
